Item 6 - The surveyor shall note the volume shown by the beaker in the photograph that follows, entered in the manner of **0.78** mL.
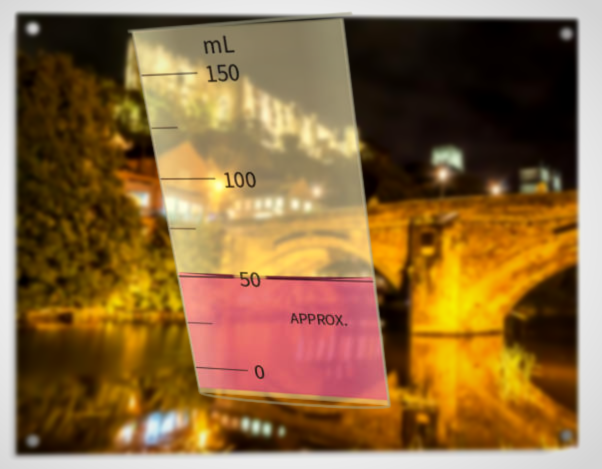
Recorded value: **50** mL
